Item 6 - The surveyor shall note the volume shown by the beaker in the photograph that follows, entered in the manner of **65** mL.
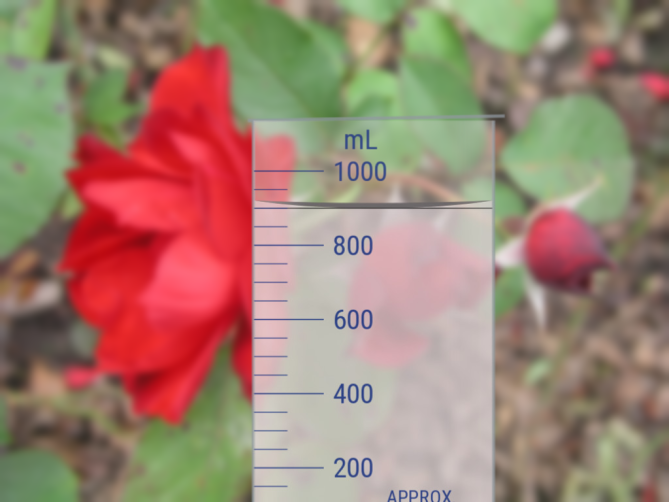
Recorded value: **900** mL
